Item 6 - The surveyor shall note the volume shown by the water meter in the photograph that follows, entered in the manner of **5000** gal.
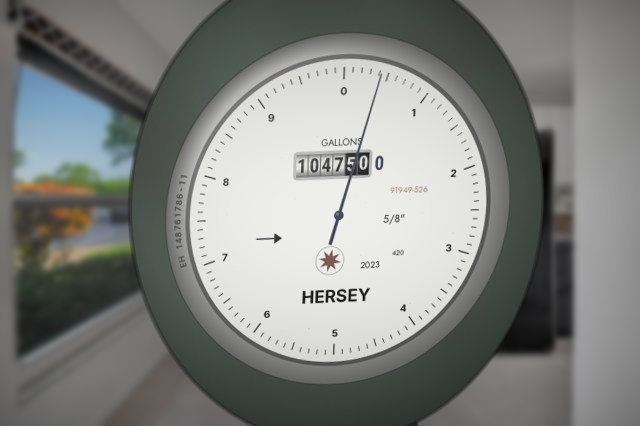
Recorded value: **1047500.4** gal
